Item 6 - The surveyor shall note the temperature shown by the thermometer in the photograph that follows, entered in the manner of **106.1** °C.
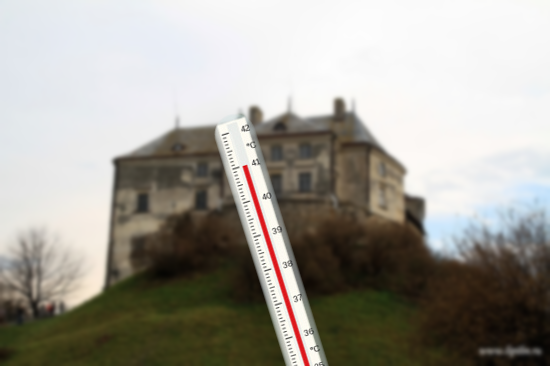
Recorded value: **41** °C
